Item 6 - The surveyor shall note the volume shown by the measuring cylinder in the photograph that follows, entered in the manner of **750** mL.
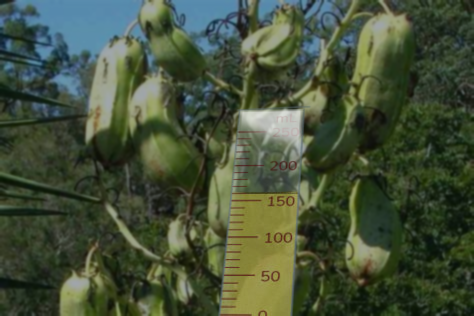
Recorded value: **160** mL
